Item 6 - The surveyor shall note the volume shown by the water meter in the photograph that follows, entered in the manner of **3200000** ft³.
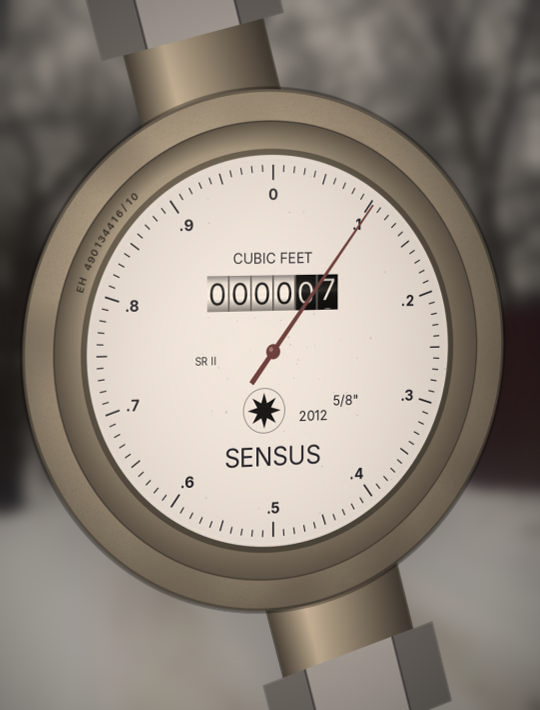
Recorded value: **7.10** ft³
